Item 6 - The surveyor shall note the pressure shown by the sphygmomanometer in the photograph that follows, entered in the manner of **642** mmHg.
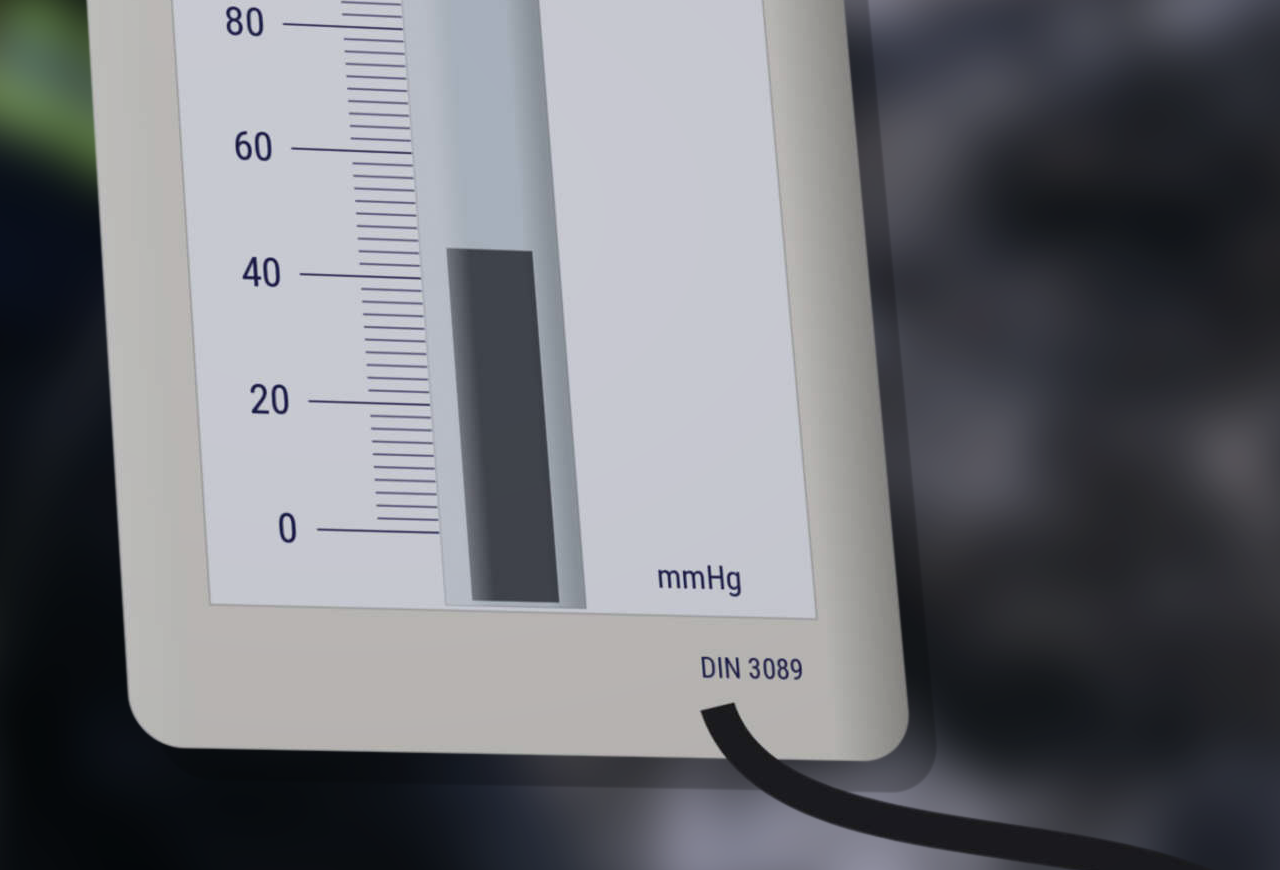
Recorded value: **45** mmHg
